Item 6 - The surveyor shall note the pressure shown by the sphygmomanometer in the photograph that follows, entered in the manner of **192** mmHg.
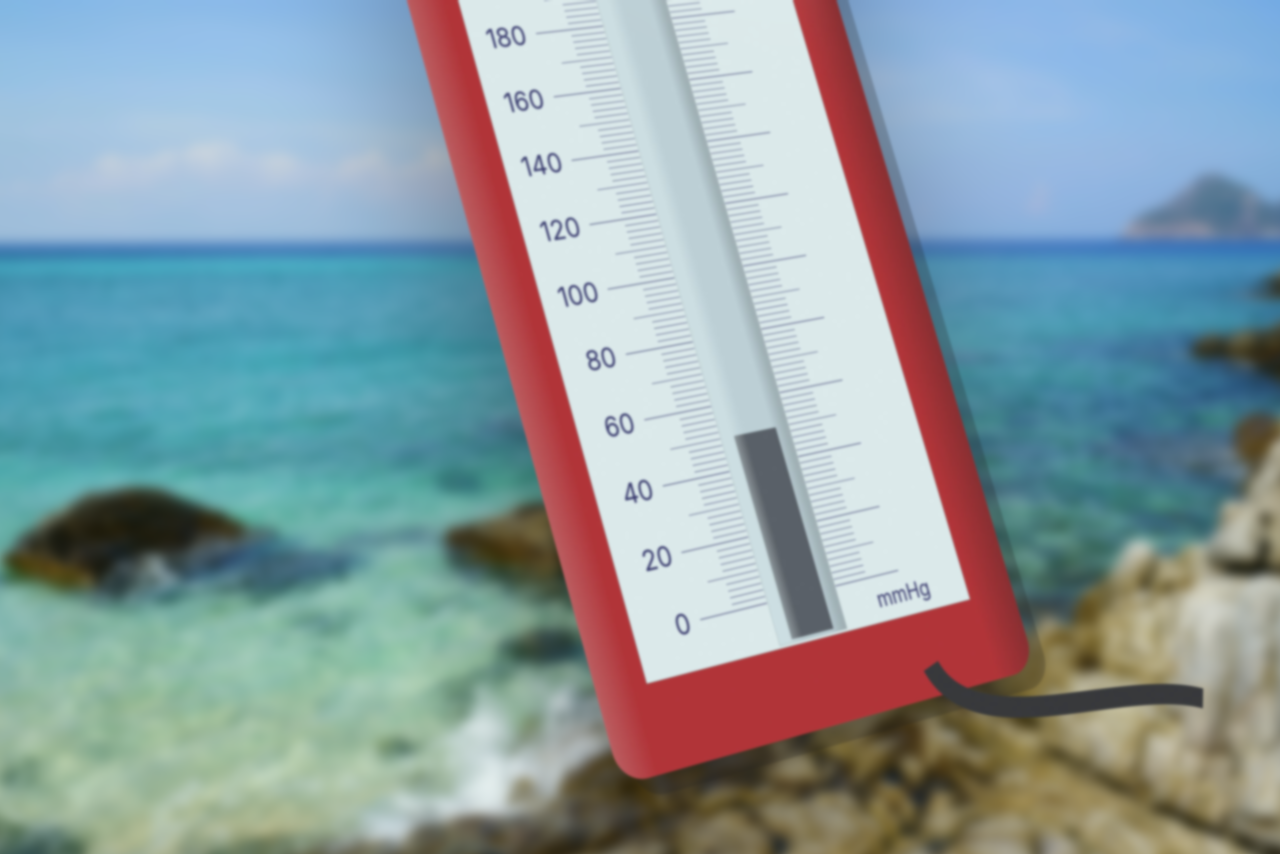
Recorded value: **50** mmHg
